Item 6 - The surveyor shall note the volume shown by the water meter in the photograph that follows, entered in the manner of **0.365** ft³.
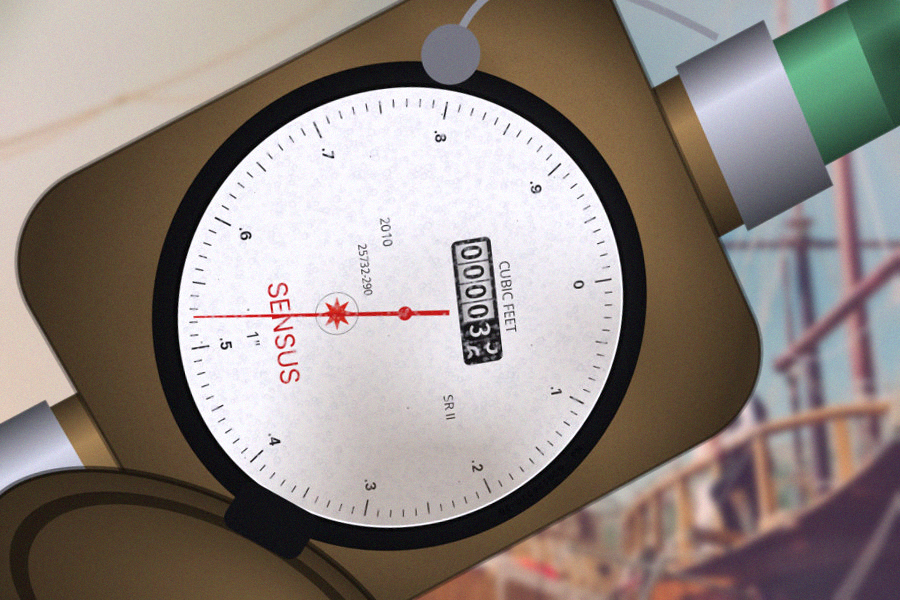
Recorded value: **35.52** ft³
